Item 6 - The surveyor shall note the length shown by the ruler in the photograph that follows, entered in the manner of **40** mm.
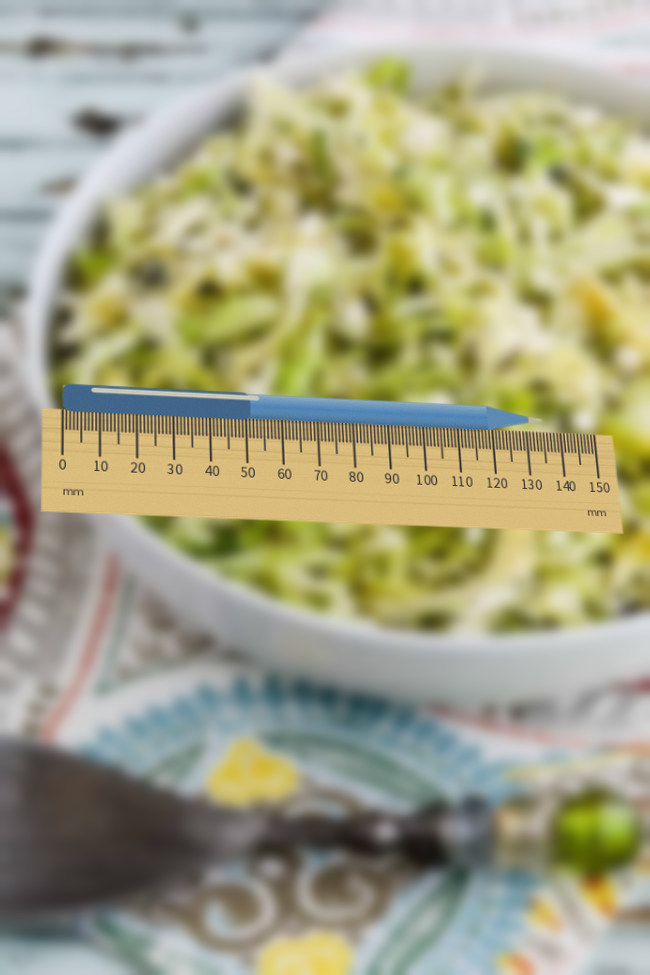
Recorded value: **135** mm
